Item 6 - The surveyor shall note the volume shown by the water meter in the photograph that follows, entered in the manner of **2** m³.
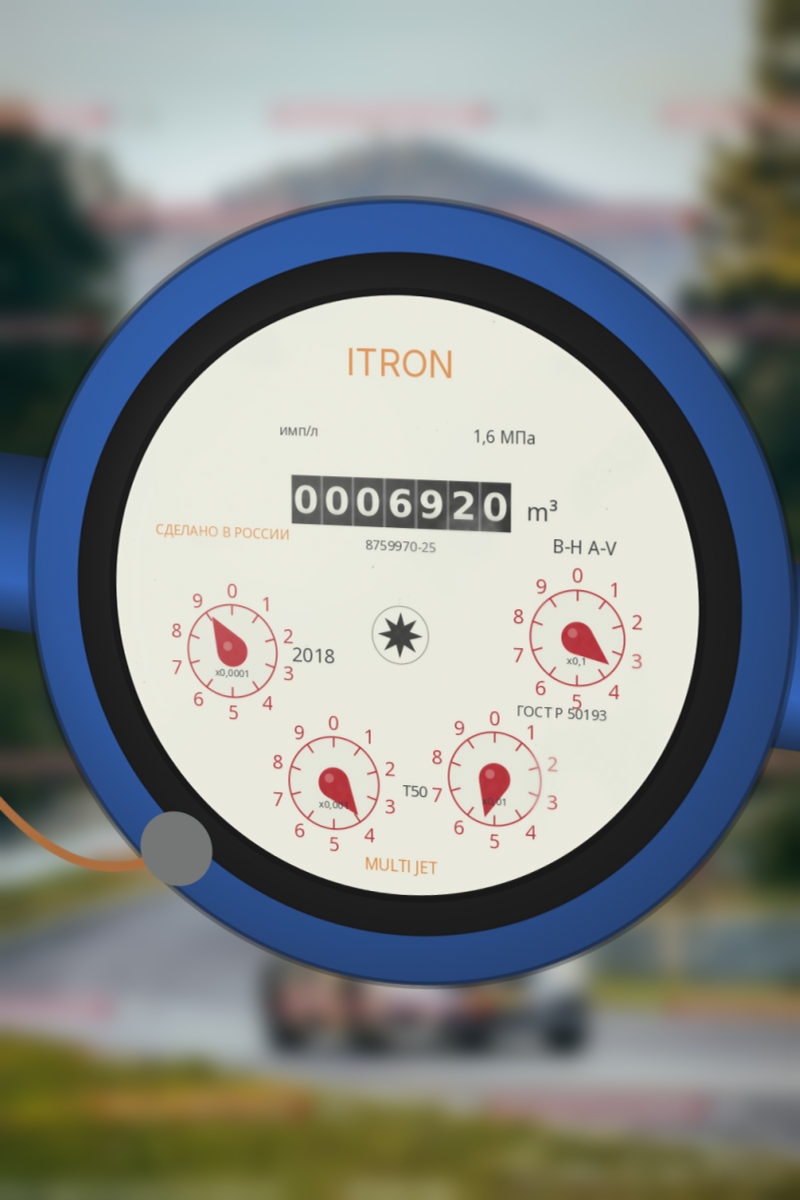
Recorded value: **6920.3539** m³
